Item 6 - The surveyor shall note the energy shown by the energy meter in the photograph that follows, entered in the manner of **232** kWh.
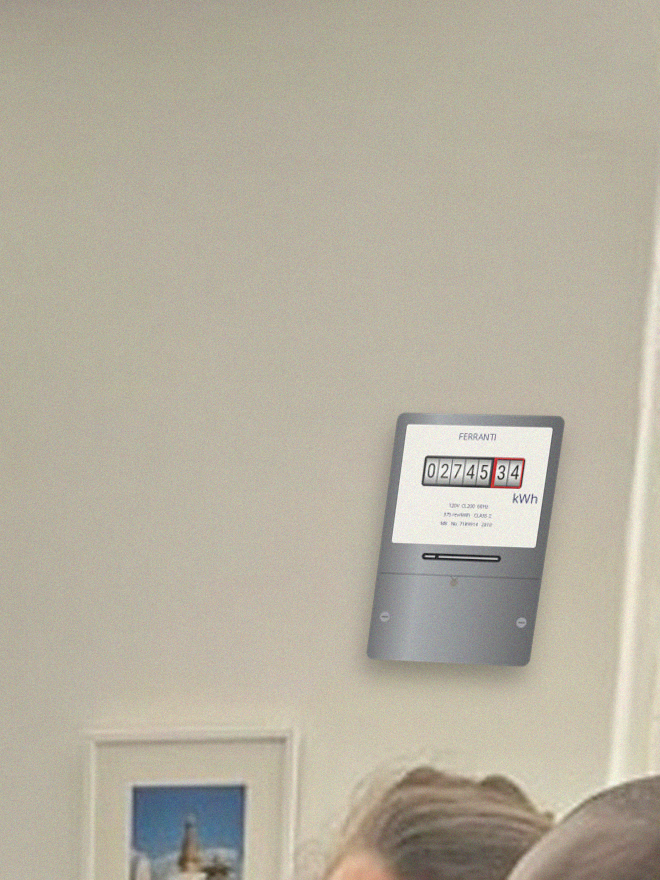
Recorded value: **2745.34** kWh
